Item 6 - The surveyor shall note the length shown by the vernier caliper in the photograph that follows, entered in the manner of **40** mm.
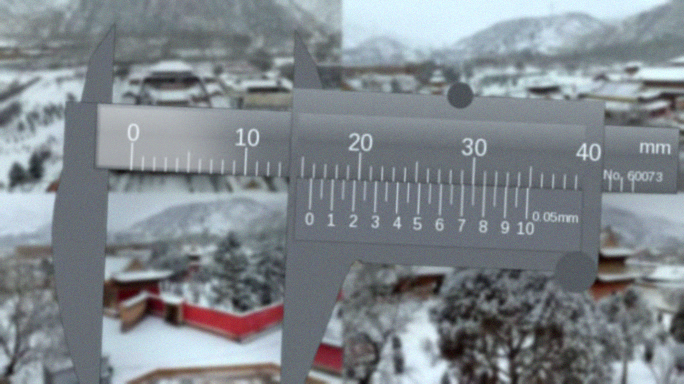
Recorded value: **15.8** mm
